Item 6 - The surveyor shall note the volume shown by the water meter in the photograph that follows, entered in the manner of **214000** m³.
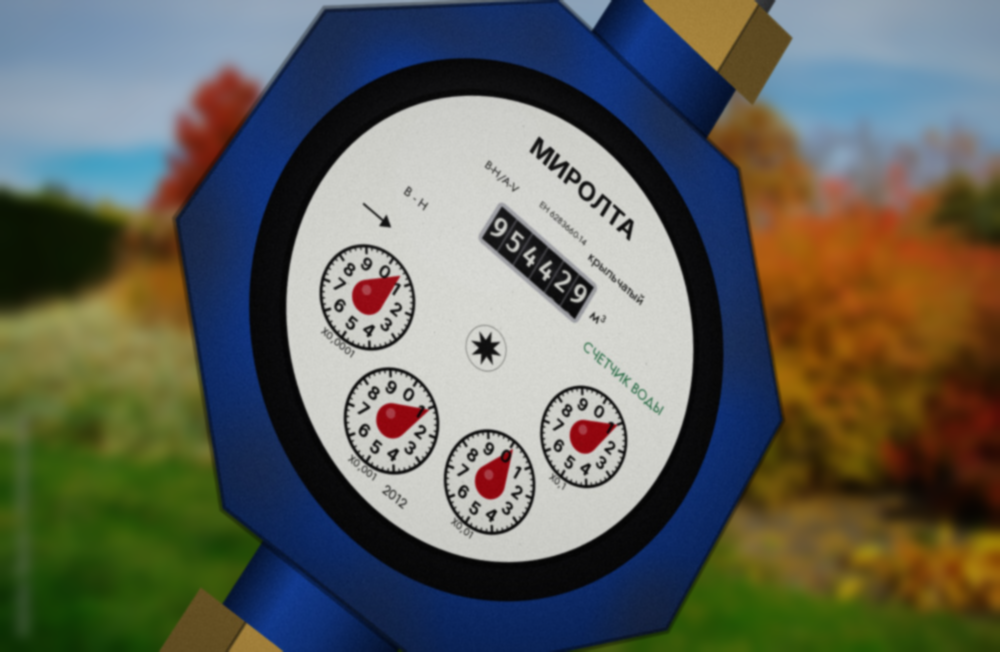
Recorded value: **954429.1010** m³
